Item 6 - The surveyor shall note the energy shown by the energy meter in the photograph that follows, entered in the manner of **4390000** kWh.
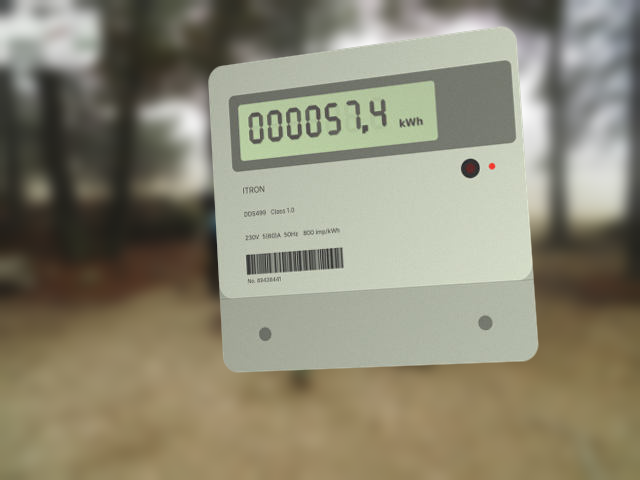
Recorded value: **57.4** kWh
